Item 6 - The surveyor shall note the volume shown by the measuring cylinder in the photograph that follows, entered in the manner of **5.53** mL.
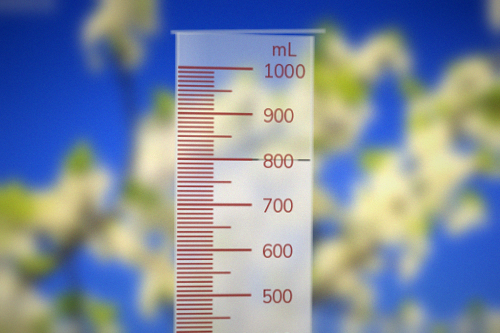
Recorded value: **800** mL
